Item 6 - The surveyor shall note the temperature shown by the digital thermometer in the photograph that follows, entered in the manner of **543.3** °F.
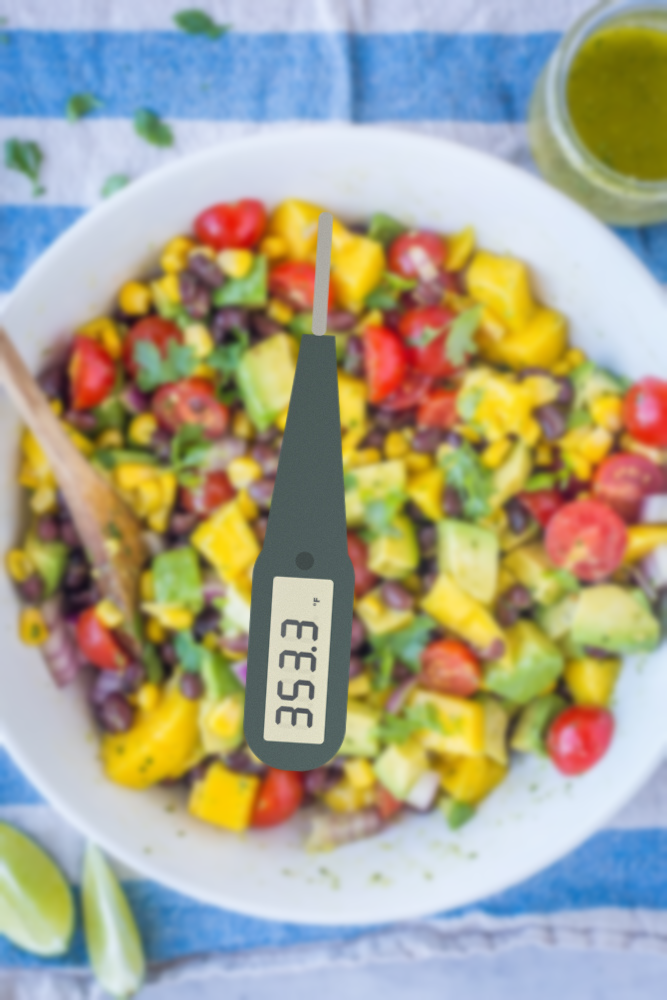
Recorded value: **353.3** °F
